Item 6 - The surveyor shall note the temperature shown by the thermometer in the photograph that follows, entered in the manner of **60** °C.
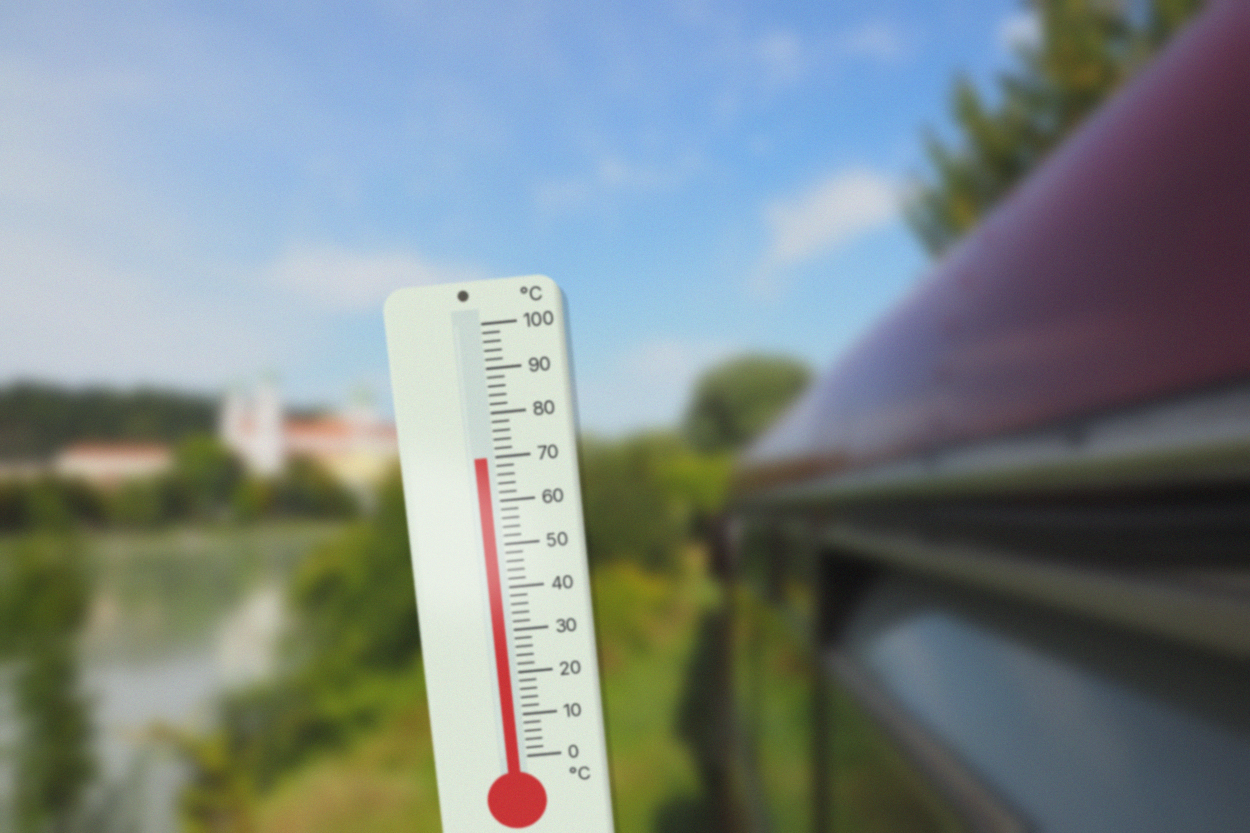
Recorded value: **70** °C
